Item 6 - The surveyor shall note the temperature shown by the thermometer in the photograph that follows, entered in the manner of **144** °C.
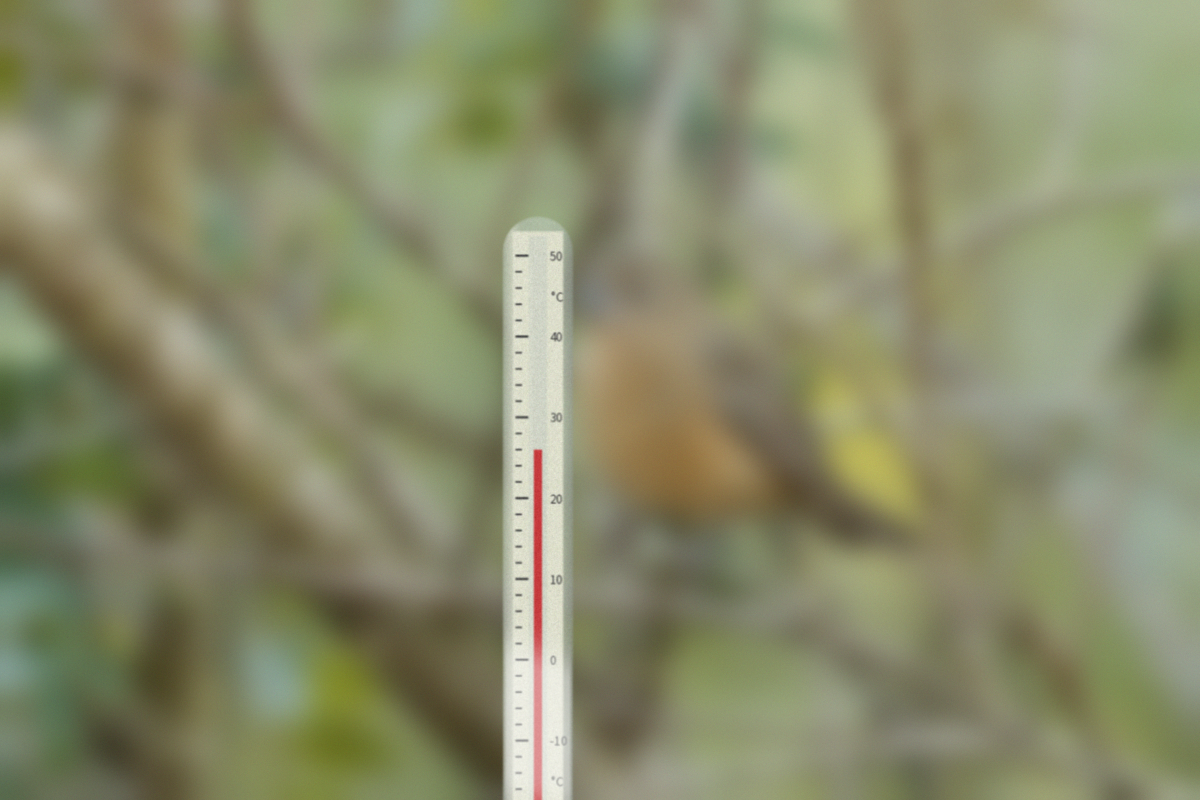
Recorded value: **26** °C
